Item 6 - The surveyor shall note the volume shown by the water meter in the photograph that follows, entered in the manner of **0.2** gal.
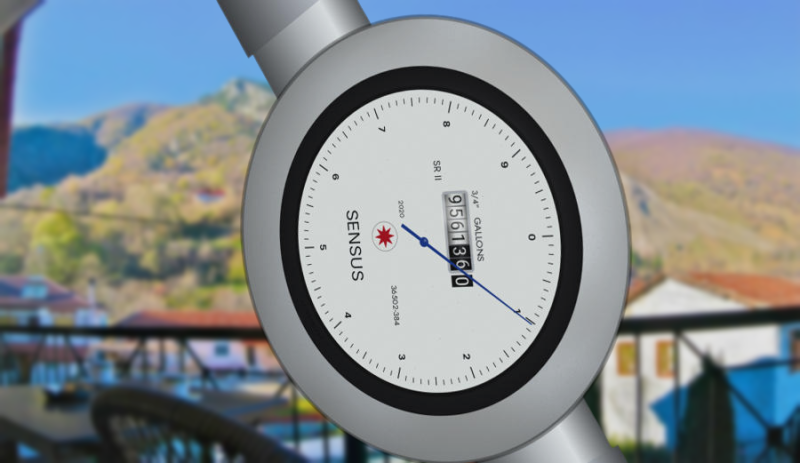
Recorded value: **9561361.0** gal
